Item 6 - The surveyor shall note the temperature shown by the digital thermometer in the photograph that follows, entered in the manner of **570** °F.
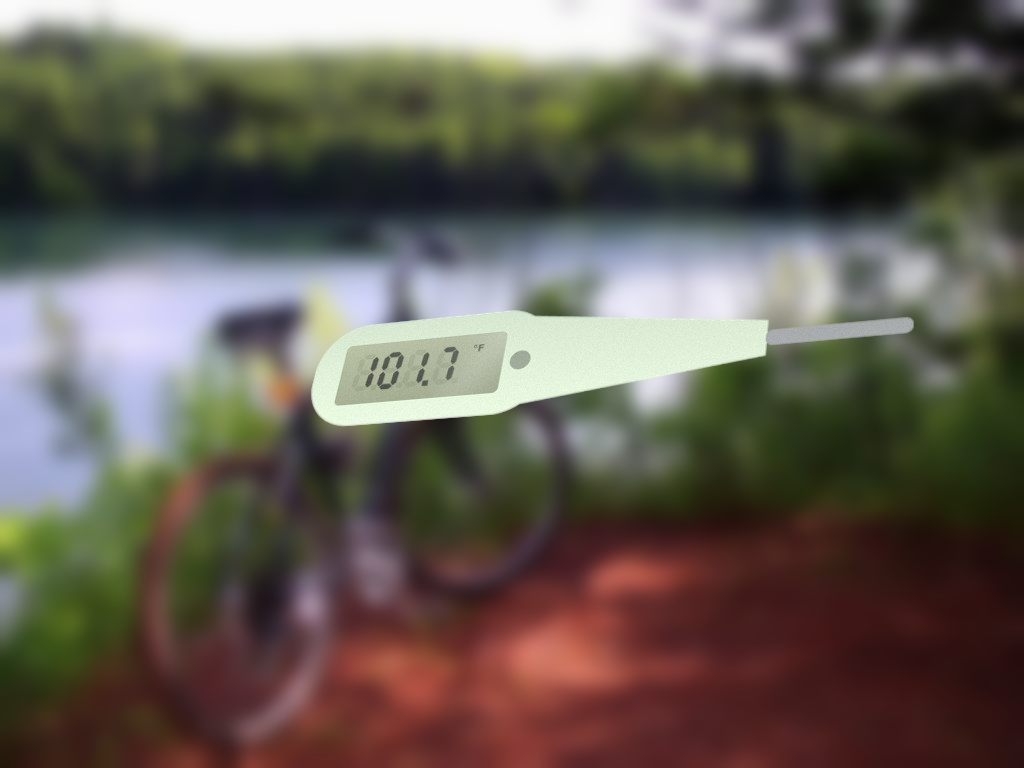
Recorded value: **101.7** °F
